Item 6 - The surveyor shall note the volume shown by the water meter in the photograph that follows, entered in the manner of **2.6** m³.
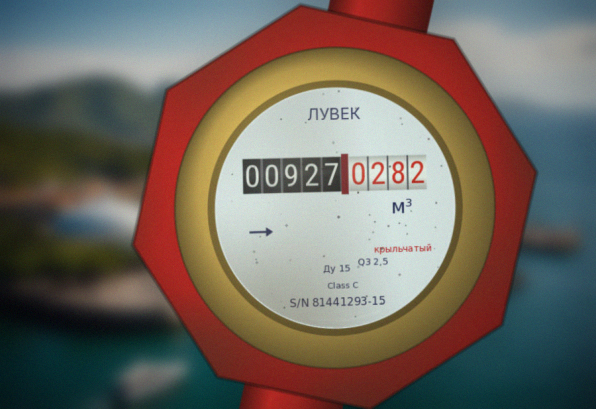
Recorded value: **927.0282** m³
